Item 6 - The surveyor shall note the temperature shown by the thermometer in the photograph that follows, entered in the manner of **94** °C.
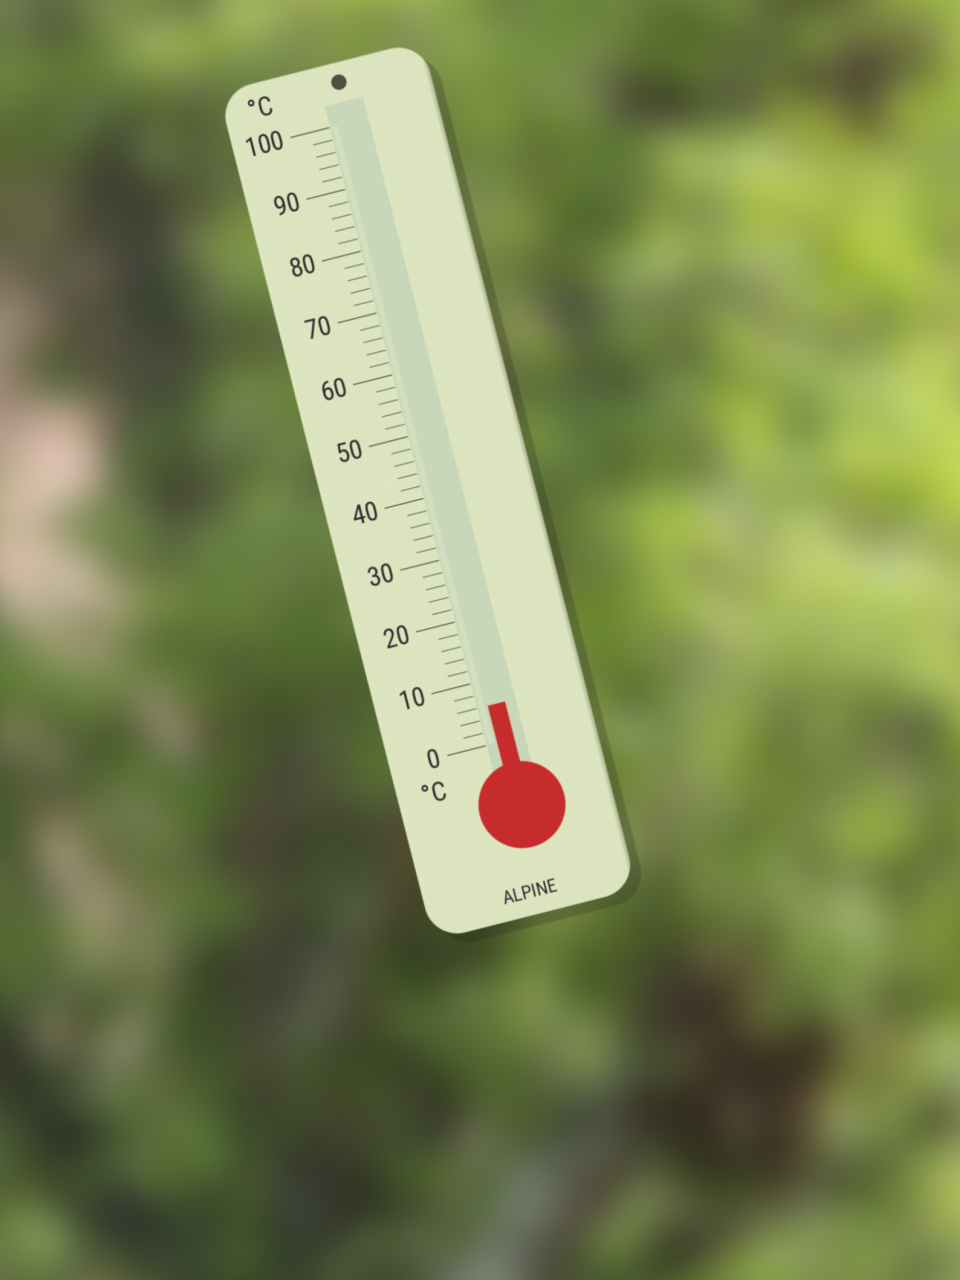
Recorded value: **6** °C
